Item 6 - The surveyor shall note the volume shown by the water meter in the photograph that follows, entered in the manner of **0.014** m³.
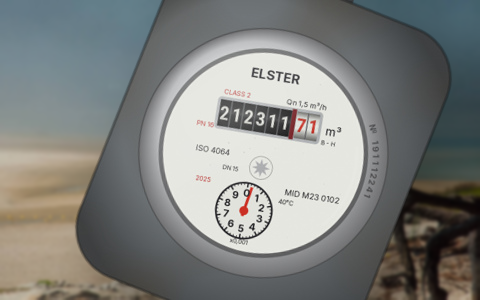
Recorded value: **212311.710** m³
